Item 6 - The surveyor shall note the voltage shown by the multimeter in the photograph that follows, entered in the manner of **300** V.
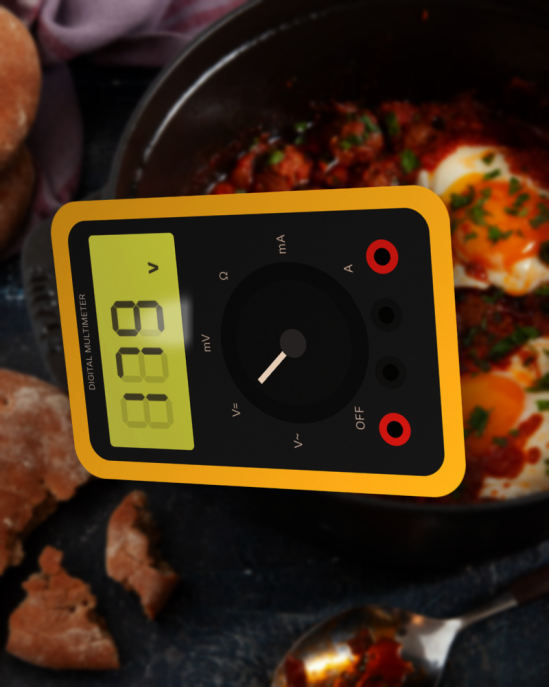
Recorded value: **179** V
